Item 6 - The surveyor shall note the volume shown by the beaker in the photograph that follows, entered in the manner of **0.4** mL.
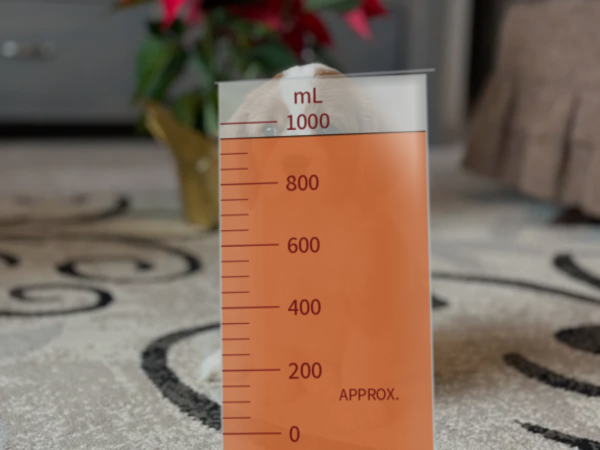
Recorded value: **950** mL
